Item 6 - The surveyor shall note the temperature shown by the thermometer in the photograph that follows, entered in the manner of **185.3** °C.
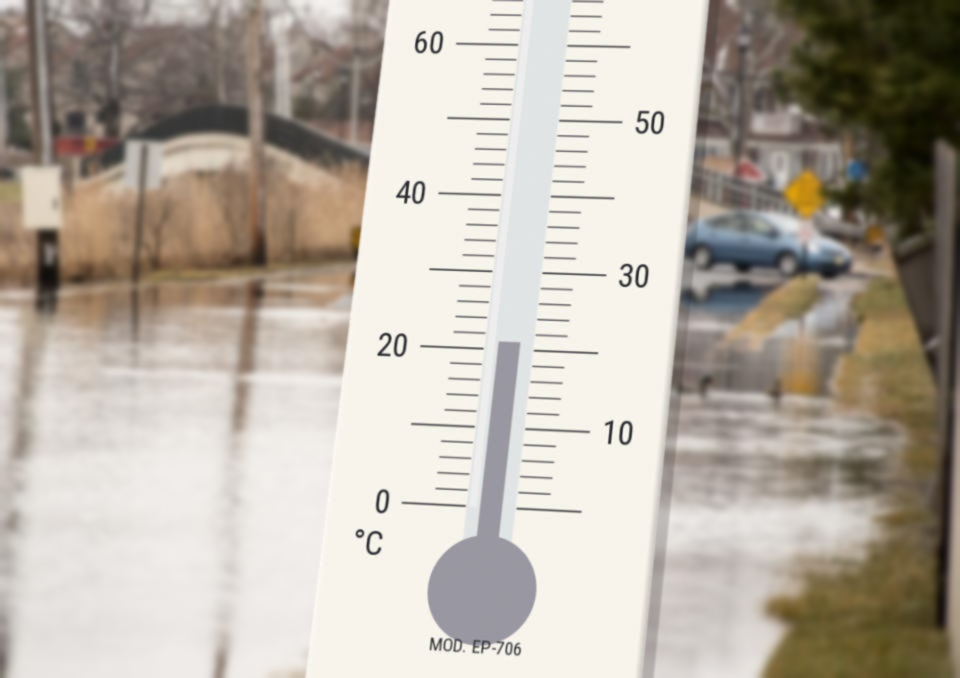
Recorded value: **21** °C
